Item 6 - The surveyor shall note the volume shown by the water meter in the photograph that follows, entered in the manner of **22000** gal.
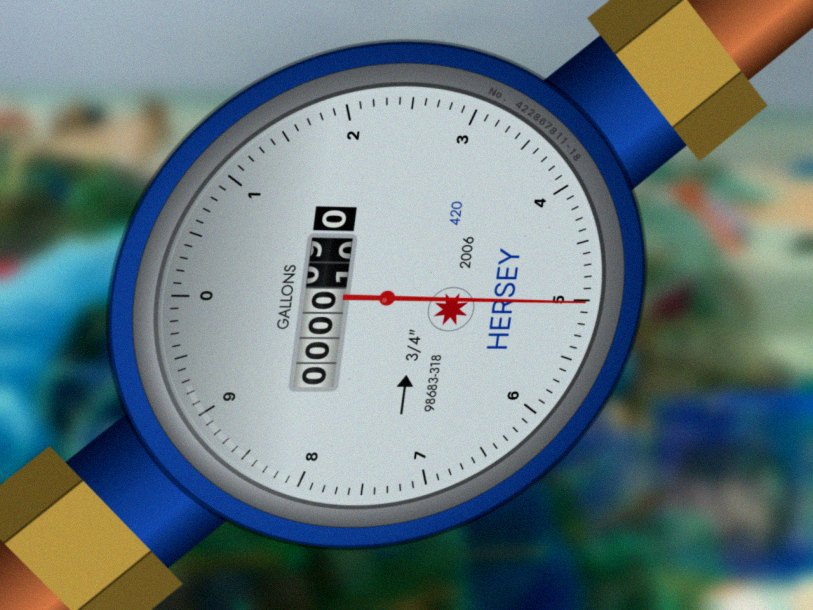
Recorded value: **95.0** gal
